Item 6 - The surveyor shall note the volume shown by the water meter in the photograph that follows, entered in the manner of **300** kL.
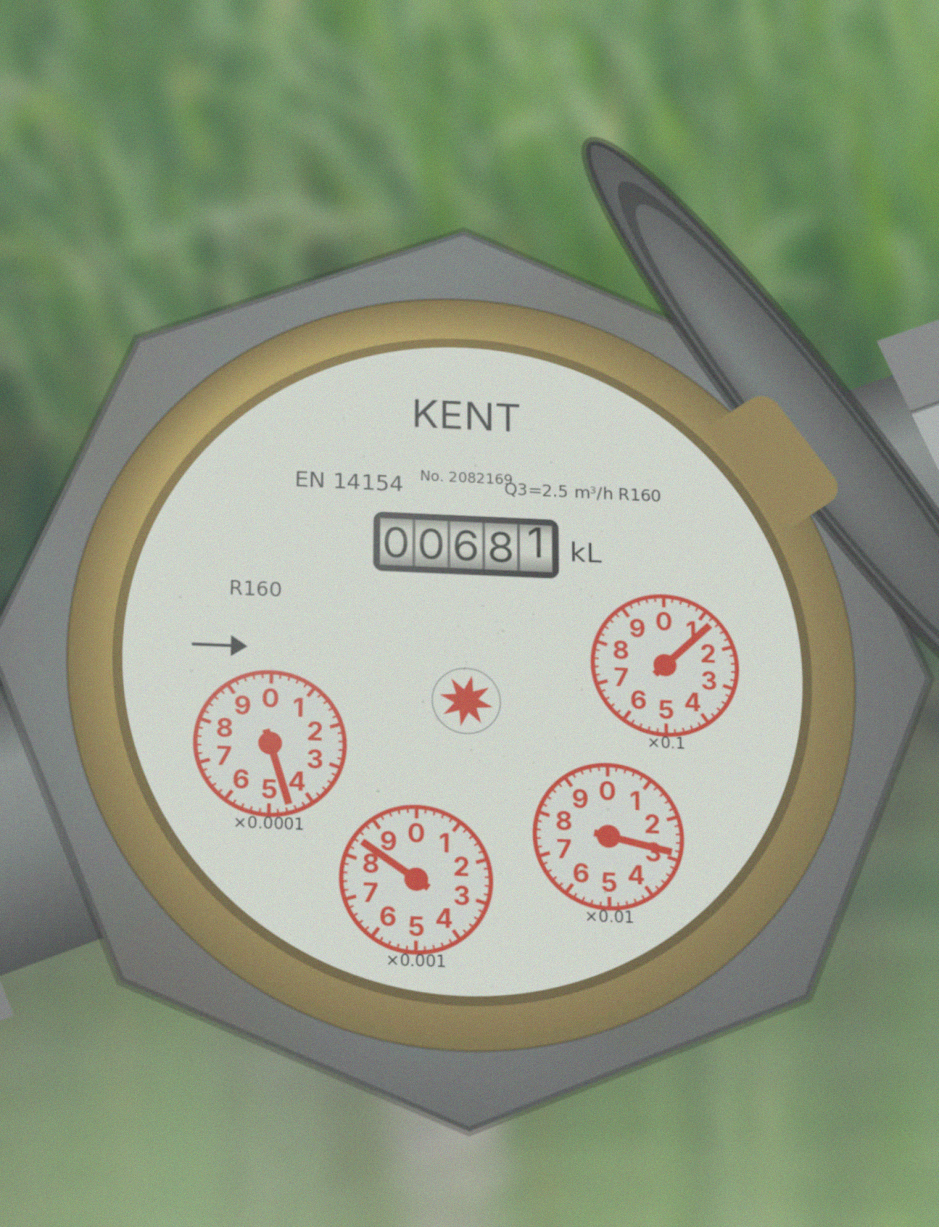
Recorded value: **681.1284** kL
